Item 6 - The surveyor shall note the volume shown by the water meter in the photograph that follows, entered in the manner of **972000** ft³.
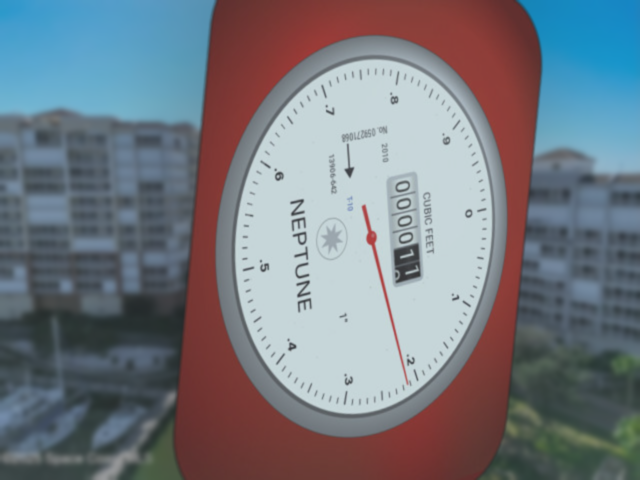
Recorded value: **11.21** ft³
